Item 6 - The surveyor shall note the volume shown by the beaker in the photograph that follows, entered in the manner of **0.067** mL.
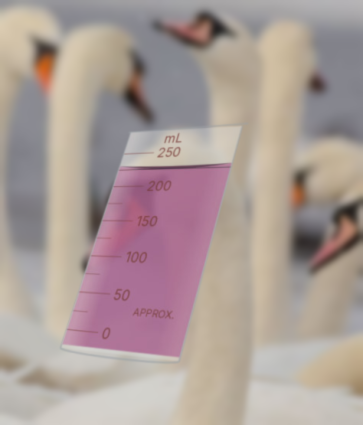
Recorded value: **225** mL
